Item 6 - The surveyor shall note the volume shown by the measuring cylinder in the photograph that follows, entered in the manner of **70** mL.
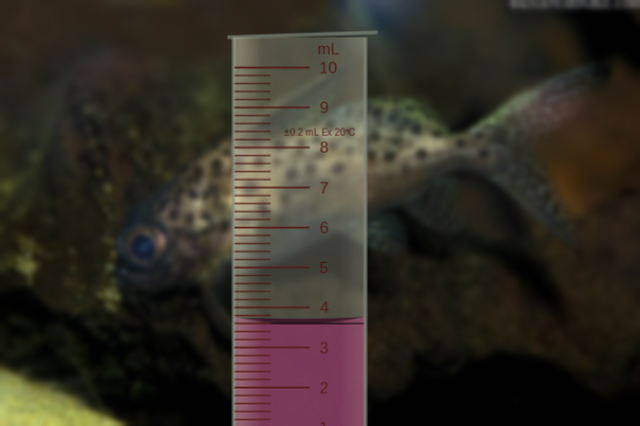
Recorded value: **3.6** mL
